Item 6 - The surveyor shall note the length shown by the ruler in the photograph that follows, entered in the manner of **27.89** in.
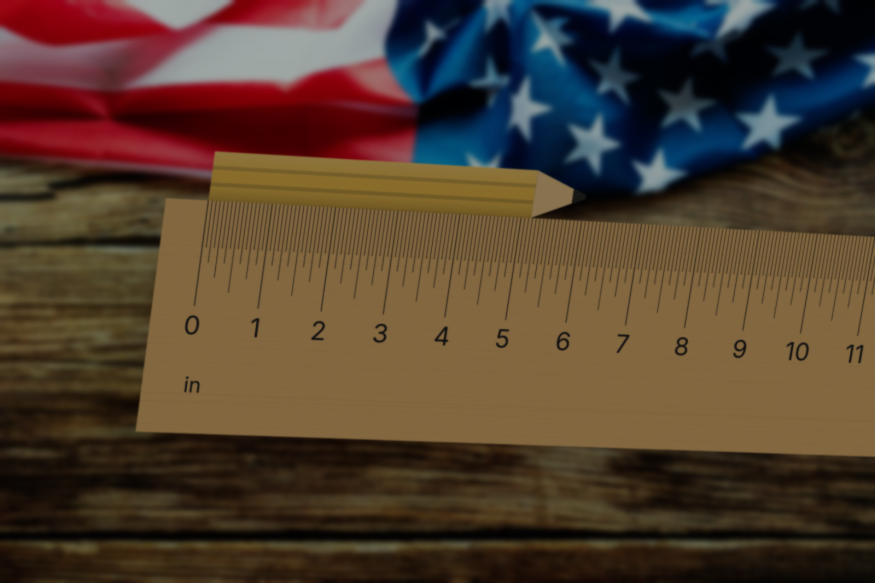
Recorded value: **6** in
